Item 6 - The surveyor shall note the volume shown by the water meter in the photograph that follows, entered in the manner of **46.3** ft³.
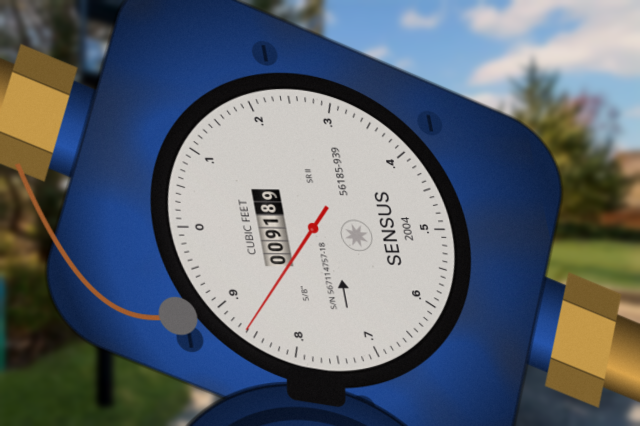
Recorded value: **9188.86** ft³
